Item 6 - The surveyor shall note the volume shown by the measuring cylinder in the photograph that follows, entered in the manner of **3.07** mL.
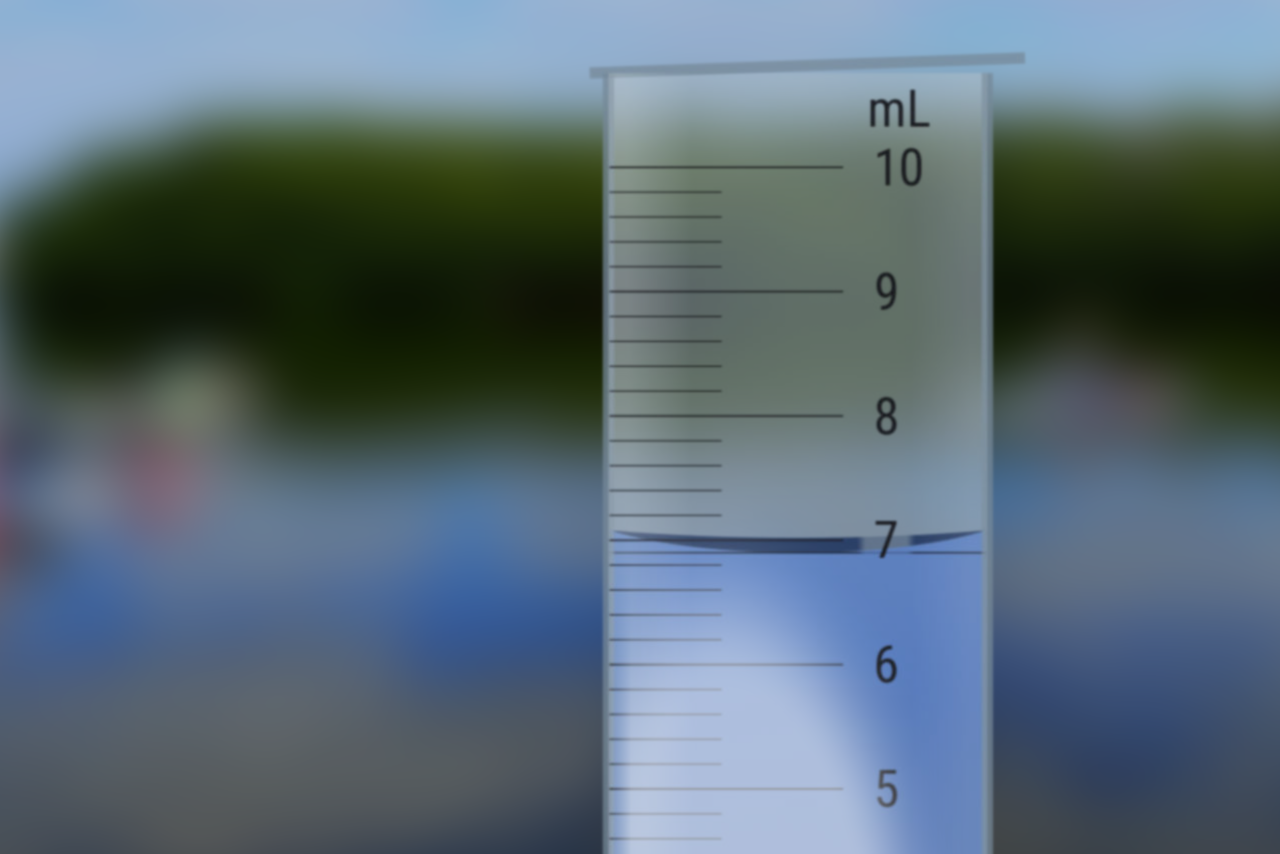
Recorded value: **6.9** mL
